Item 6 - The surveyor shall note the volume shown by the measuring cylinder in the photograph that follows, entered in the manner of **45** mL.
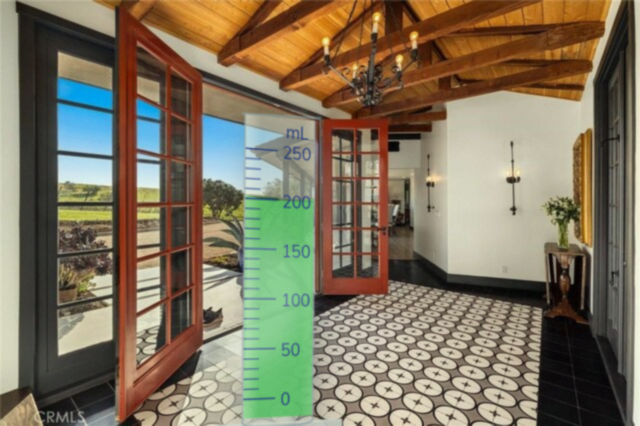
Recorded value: **200** mL
